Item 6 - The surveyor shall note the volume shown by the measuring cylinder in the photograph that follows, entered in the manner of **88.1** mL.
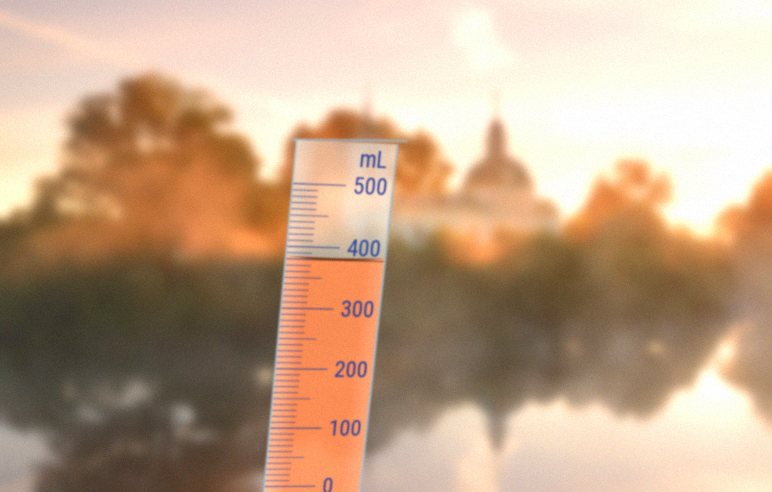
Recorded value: **380** mL
